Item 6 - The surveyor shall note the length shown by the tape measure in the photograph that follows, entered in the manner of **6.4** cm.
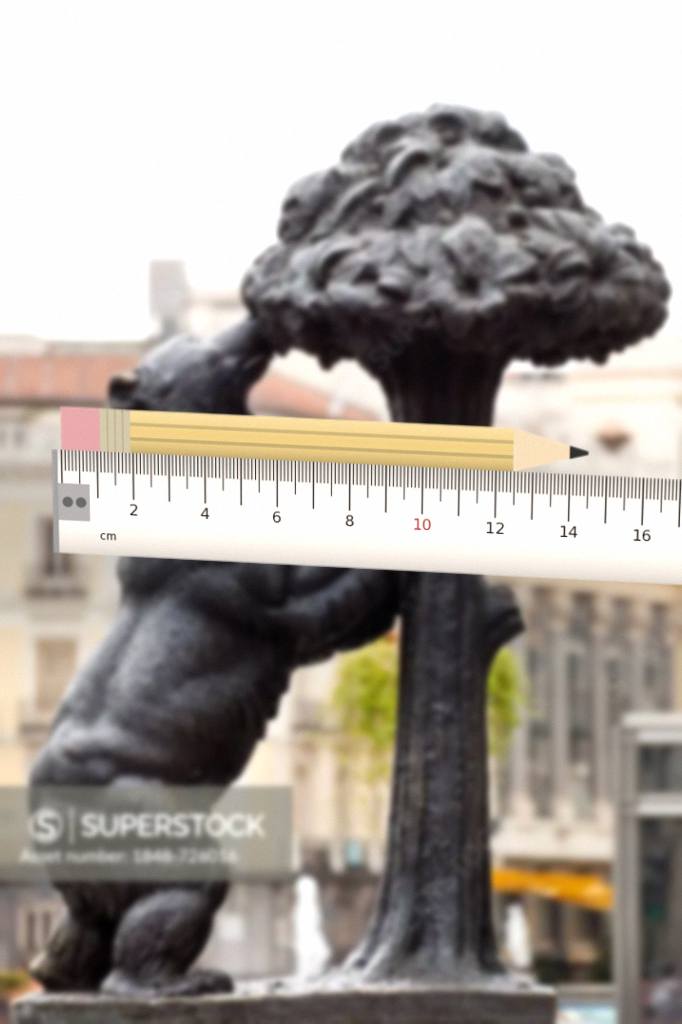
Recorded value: **14.5** cm
